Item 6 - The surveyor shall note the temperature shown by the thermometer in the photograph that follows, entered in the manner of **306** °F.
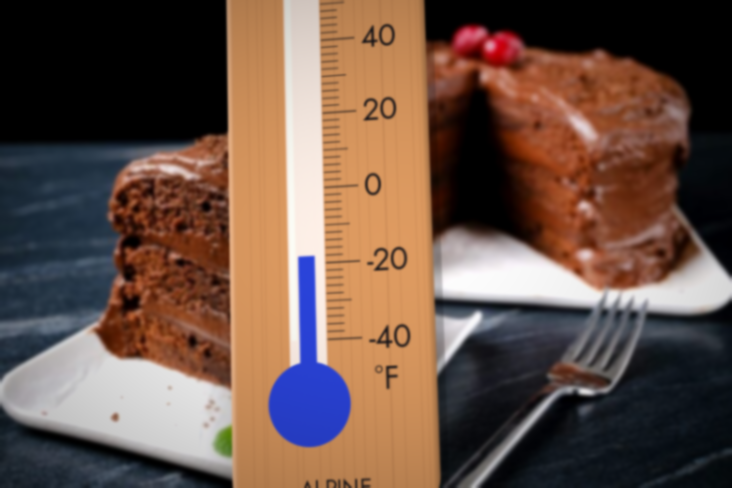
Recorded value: **-18** °F
